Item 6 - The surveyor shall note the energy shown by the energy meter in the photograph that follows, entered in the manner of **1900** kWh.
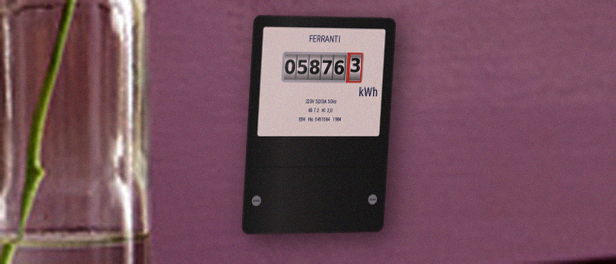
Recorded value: **5876.3** kWh
